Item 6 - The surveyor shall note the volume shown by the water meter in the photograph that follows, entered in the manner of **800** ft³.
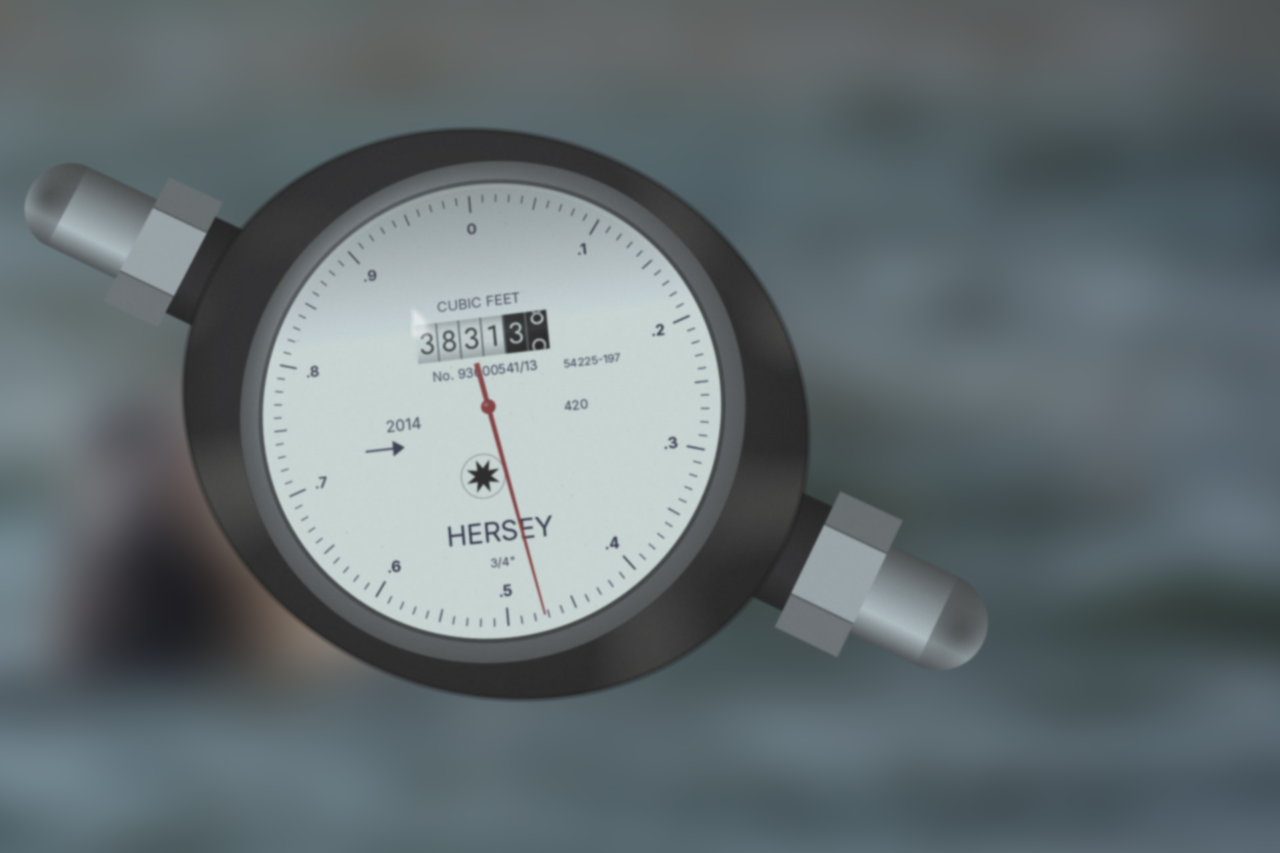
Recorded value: **383138.47** ft³
